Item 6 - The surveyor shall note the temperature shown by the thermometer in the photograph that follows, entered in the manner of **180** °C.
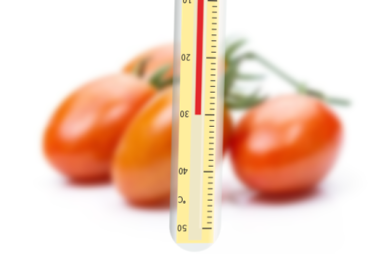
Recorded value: **30** °C
